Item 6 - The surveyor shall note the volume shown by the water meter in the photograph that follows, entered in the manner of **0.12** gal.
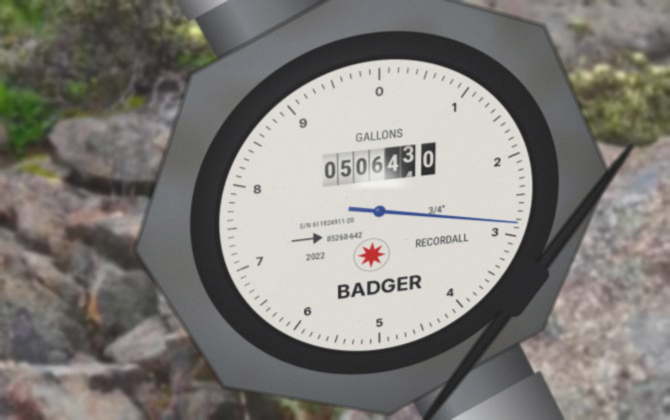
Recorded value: **506432.8** gal
